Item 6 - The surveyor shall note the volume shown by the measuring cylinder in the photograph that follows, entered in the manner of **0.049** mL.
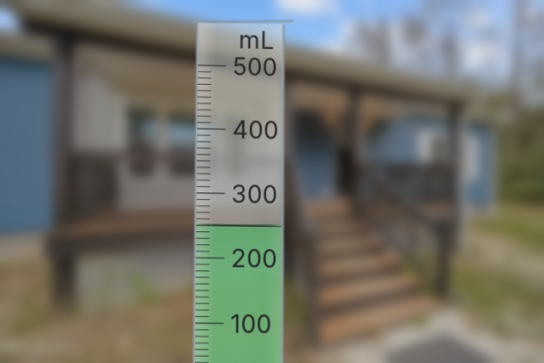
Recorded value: **250** mL
